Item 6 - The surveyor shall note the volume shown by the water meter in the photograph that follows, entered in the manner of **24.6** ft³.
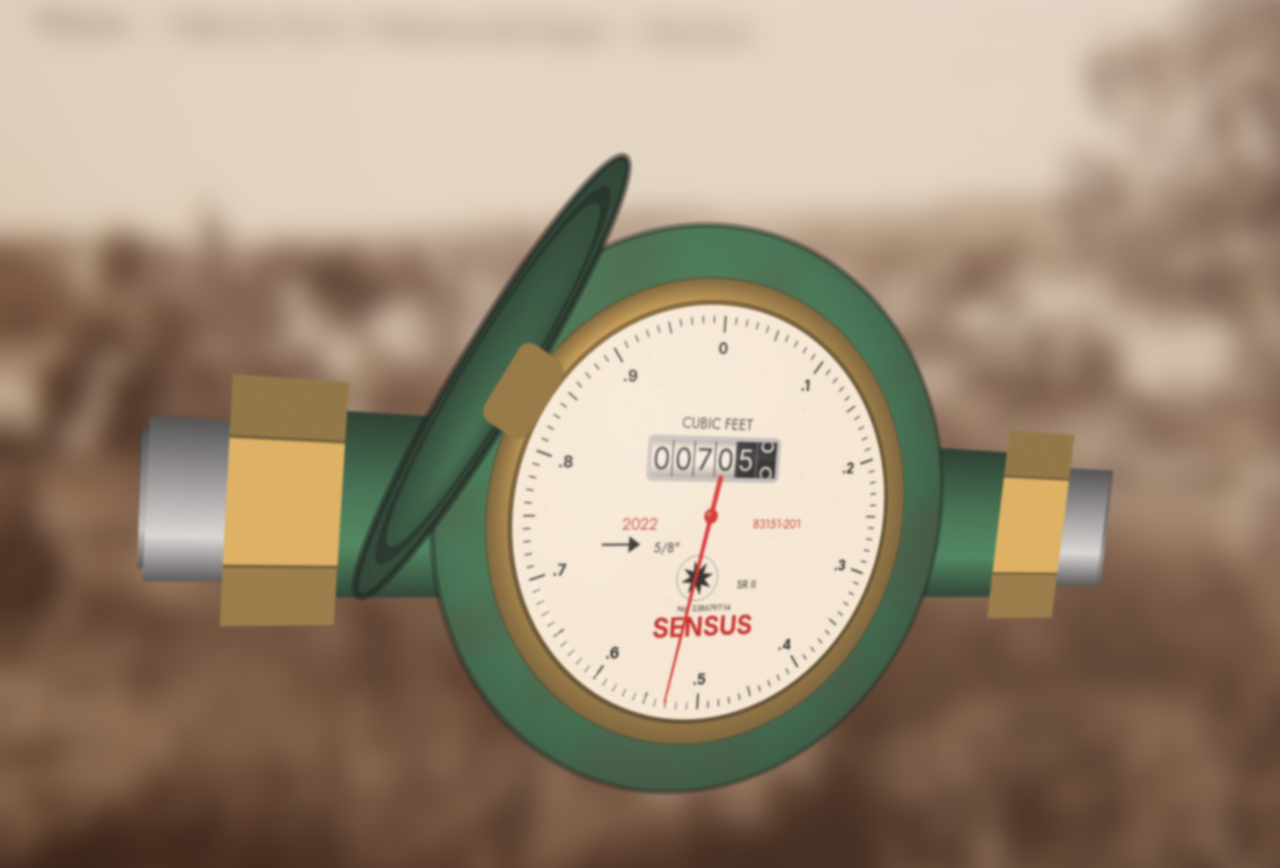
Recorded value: **7058.53** ft³
